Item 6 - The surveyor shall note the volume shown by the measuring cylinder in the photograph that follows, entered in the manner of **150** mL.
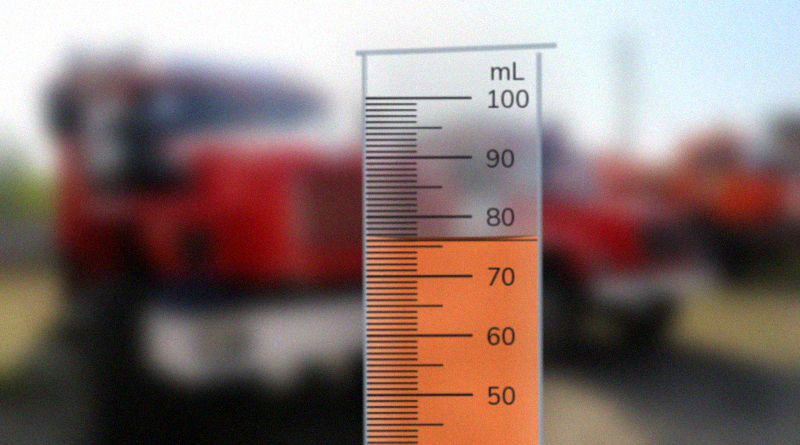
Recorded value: **76** mL
